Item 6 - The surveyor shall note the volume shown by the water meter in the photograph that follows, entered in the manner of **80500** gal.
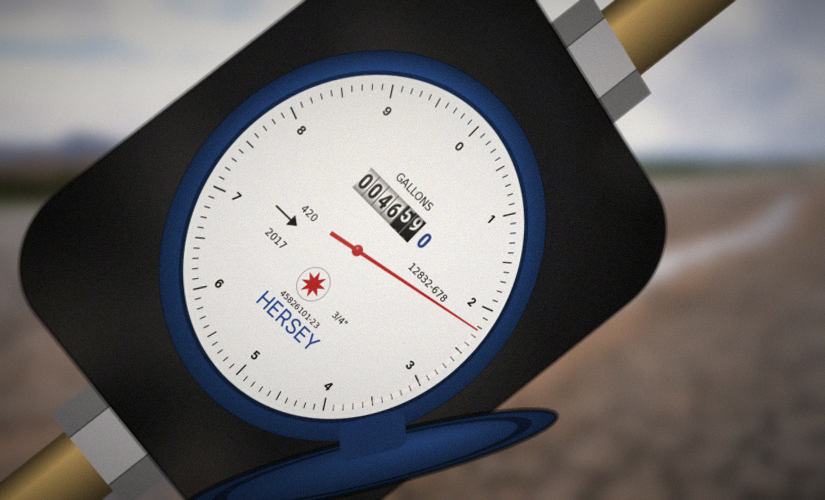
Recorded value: **46592.2** gal
